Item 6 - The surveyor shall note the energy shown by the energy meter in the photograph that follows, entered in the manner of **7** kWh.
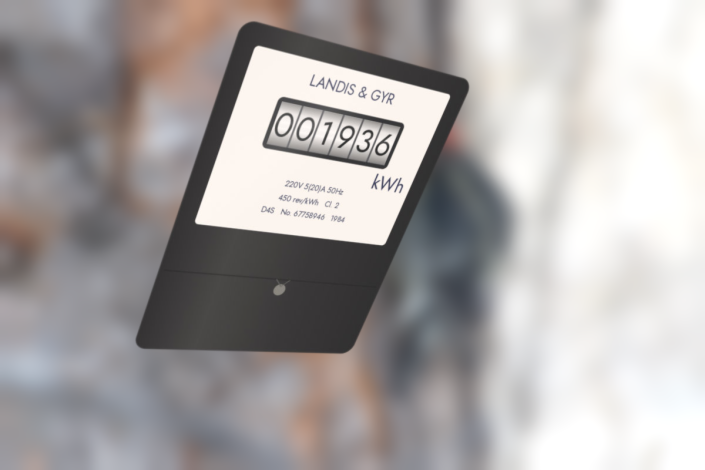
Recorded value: **1936** kWh
